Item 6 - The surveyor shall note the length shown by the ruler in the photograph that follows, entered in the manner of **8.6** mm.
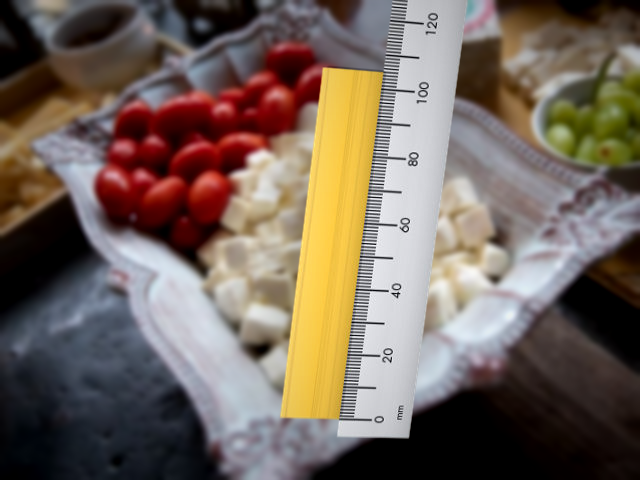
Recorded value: **105** mm
